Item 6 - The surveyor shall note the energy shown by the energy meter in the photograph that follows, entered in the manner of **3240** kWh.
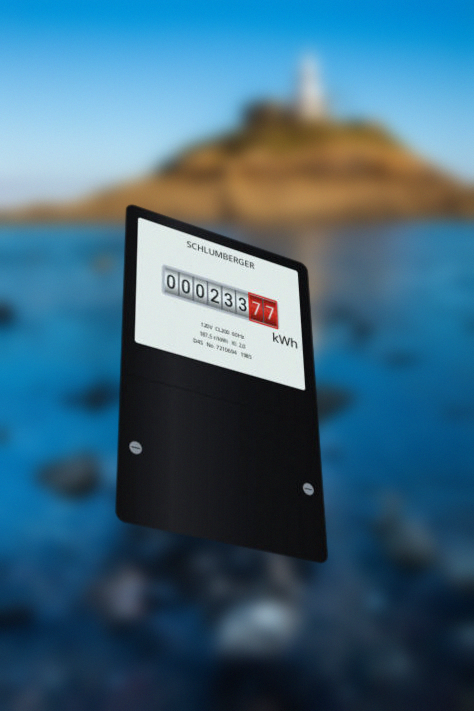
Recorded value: **233.77** kWh
